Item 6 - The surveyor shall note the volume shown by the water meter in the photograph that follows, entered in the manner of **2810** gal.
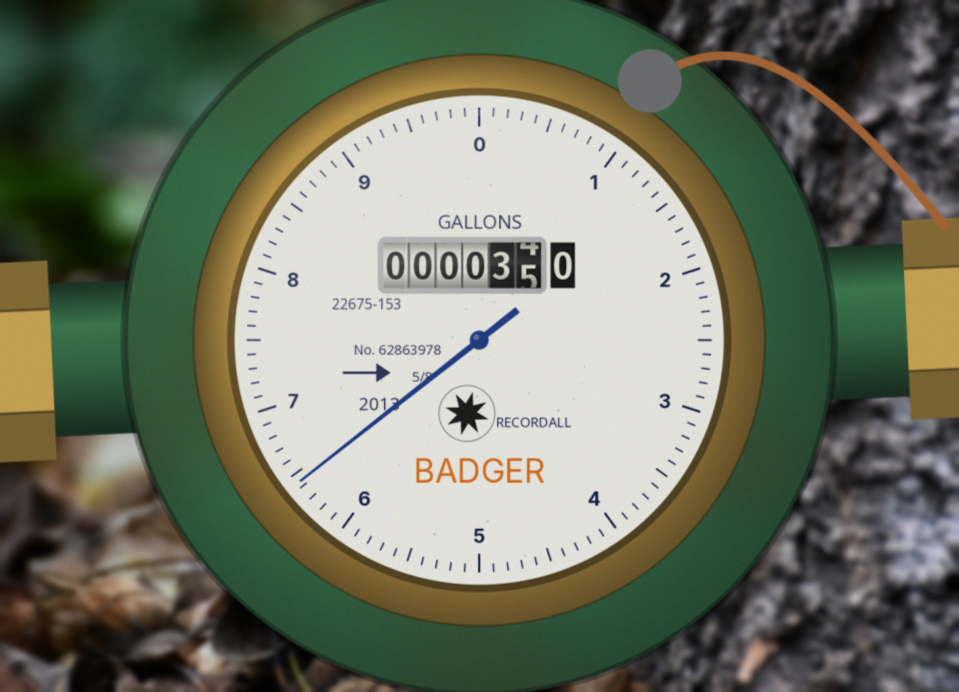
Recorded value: **346.4** gal
